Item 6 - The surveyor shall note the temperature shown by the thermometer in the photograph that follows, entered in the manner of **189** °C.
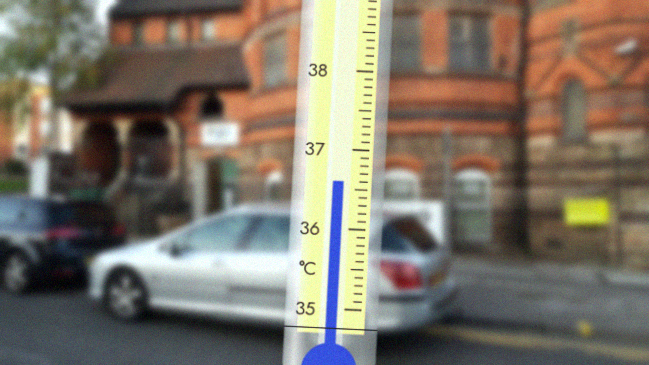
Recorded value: **36.6** °C
